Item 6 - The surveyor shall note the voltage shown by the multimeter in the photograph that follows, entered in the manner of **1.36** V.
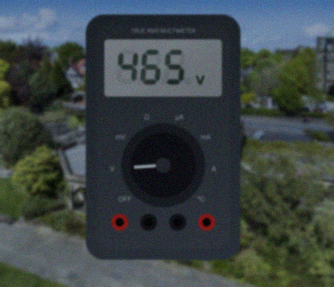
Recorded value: **465** V
